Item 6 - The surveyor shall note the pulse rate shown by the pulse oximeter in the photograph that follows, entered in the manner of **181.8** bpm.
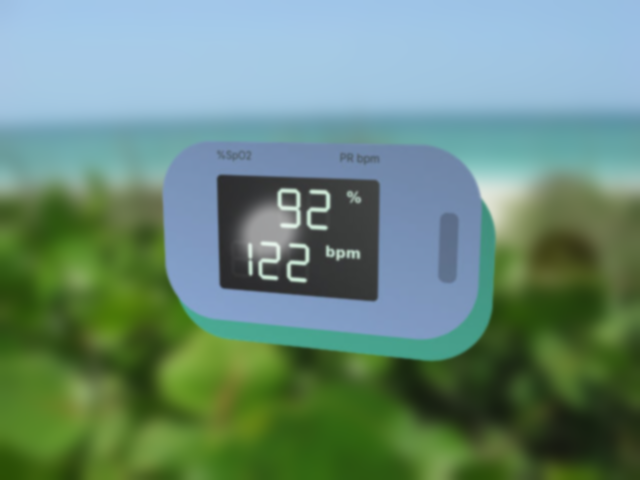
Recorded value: **122** bpm
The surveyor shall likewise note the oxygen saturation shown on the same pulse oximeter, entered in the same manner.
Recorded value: **92** %
